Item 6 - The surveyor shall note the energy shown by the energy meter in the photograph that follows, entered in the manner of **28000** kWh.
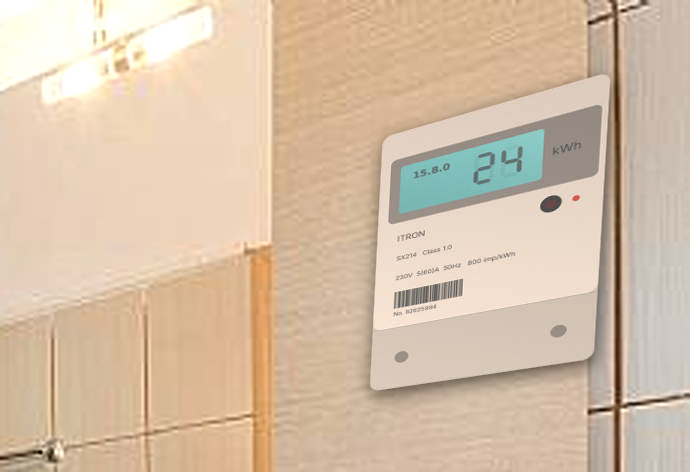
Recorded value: **24** kWh
